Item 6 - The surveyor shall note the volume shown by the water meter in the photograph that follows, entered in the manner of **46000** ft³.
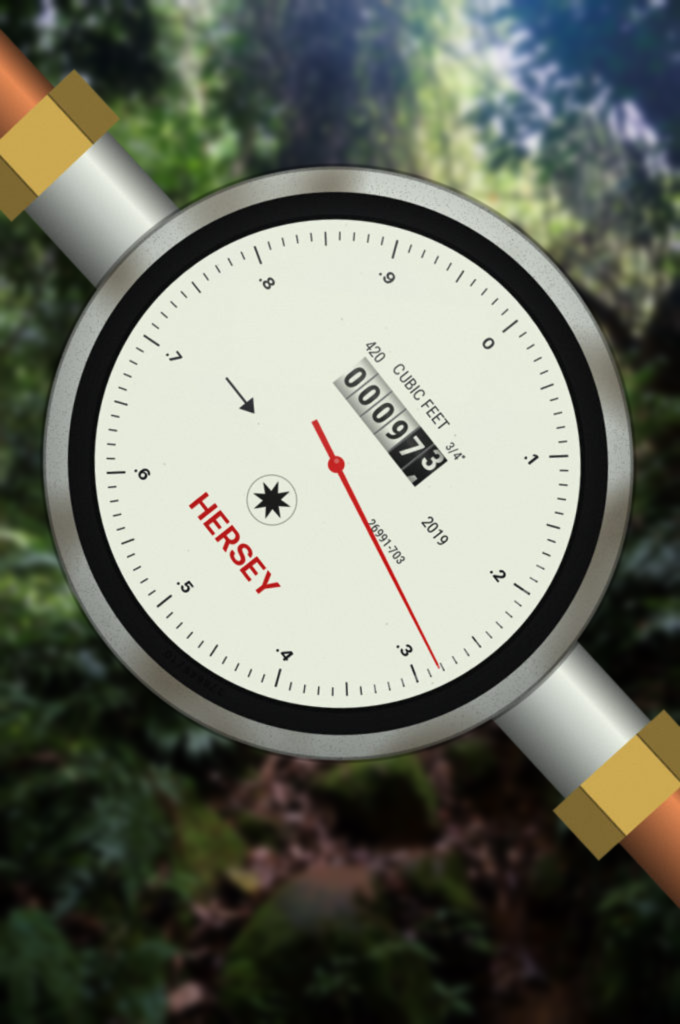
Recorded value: **973.28** ft³
